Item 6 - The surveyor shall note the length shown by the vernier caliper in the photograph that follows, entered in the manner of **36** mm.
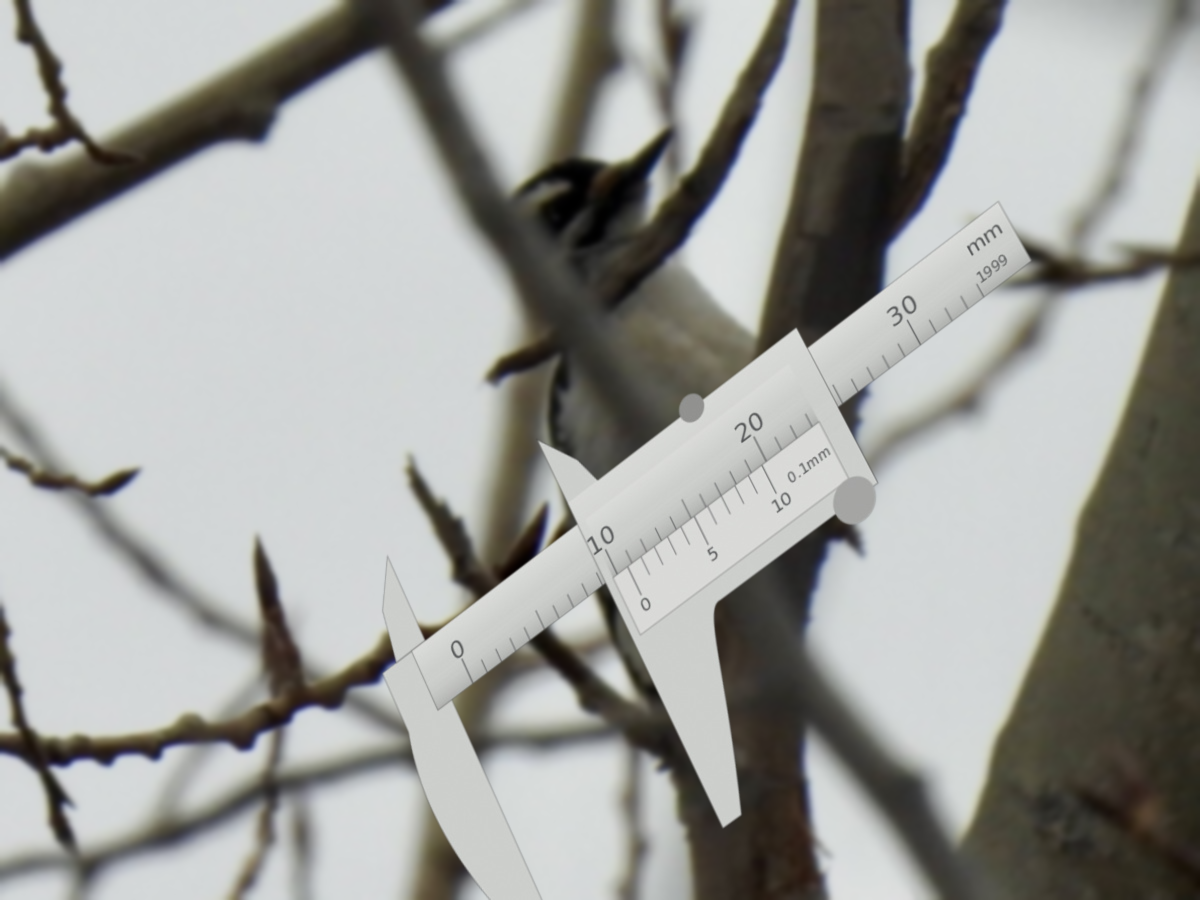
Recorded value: **10.7** mm
